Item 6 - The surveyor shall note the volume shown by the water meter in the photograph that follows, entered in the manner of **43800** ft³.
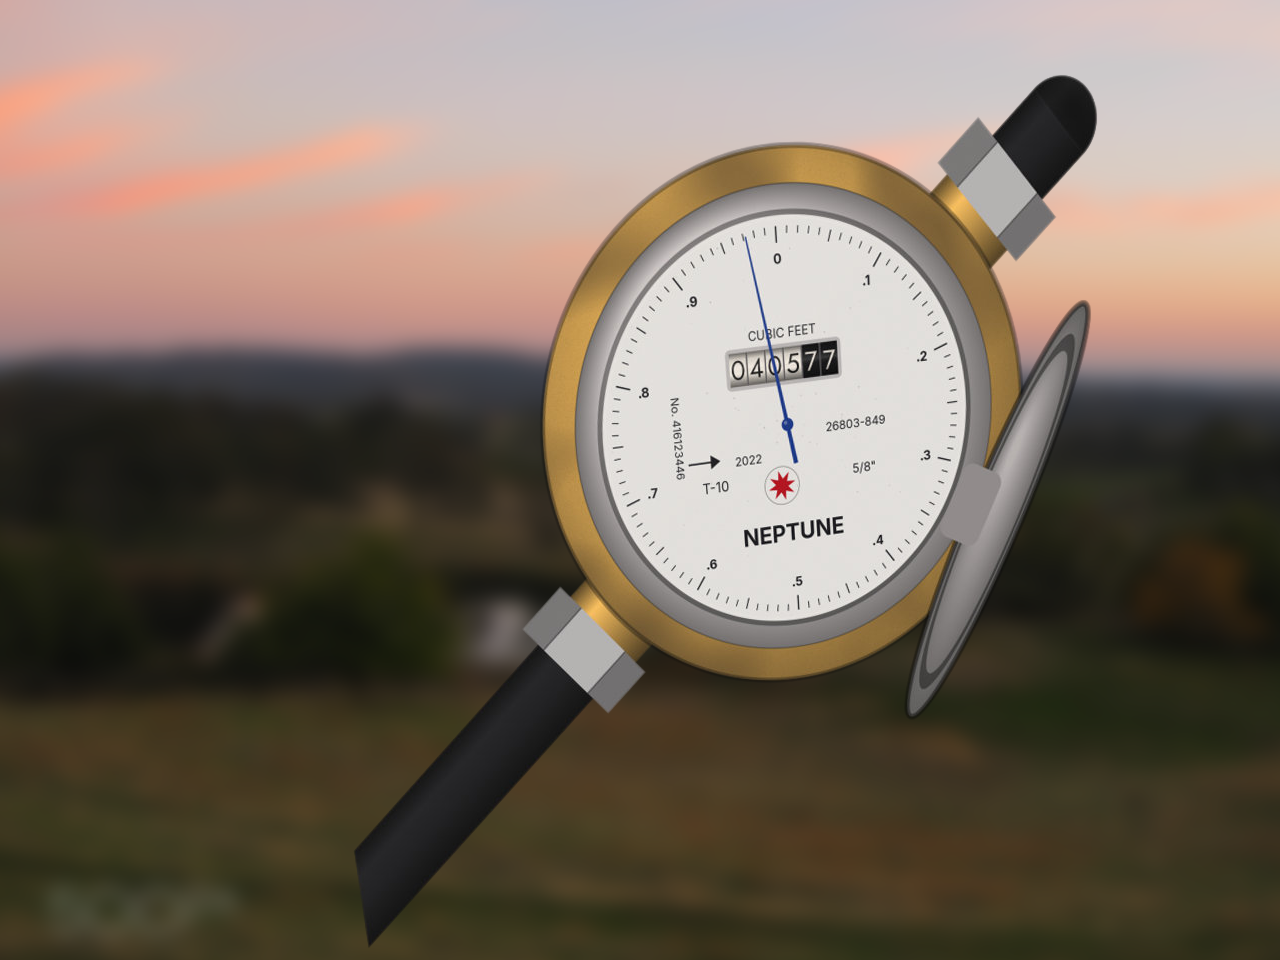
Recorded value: **40576.97** ft³
